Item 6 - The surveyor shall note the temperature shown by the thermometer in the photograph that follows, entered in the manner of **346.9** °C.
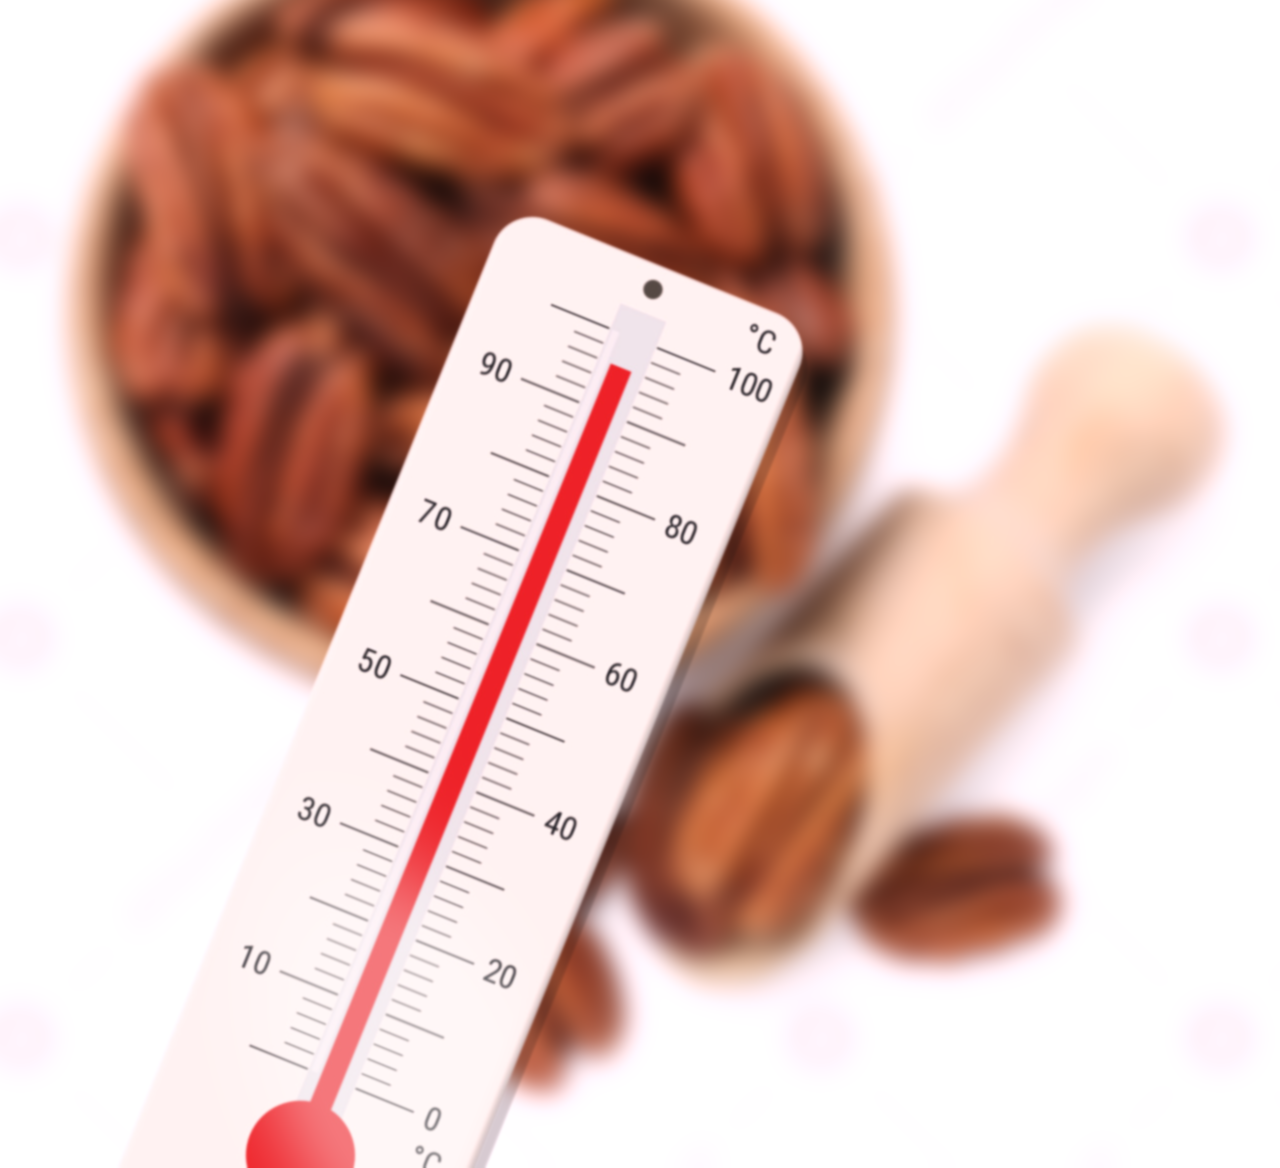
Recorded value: **96** °C
